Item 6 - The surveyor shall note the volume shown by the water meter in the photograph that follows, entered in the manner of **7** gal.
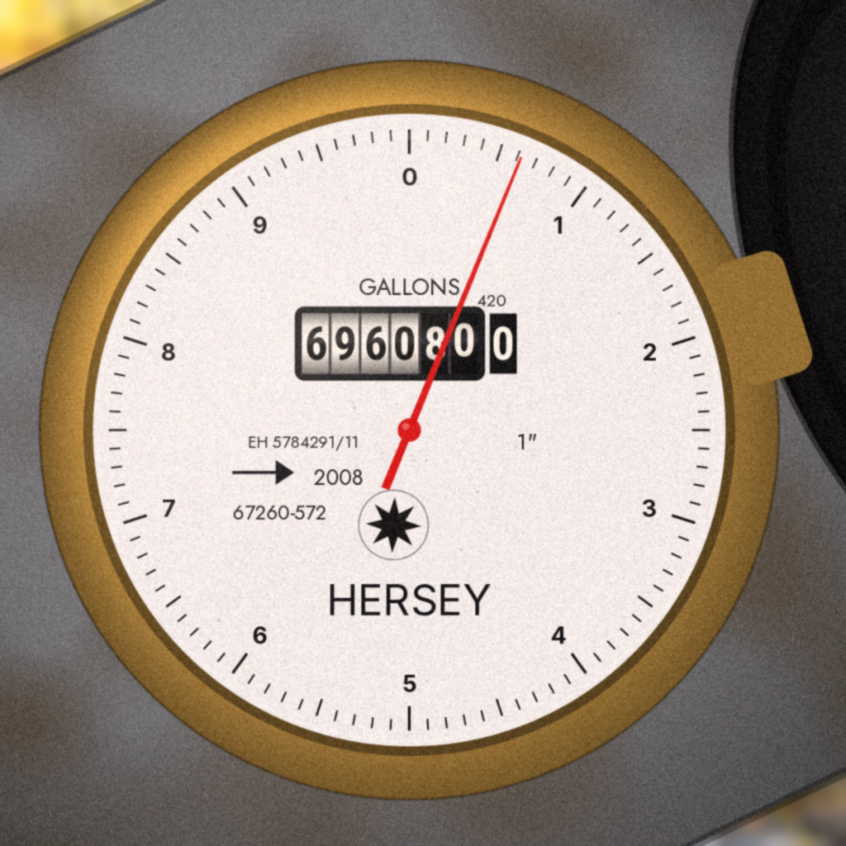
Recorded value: **6960800.6** gal
